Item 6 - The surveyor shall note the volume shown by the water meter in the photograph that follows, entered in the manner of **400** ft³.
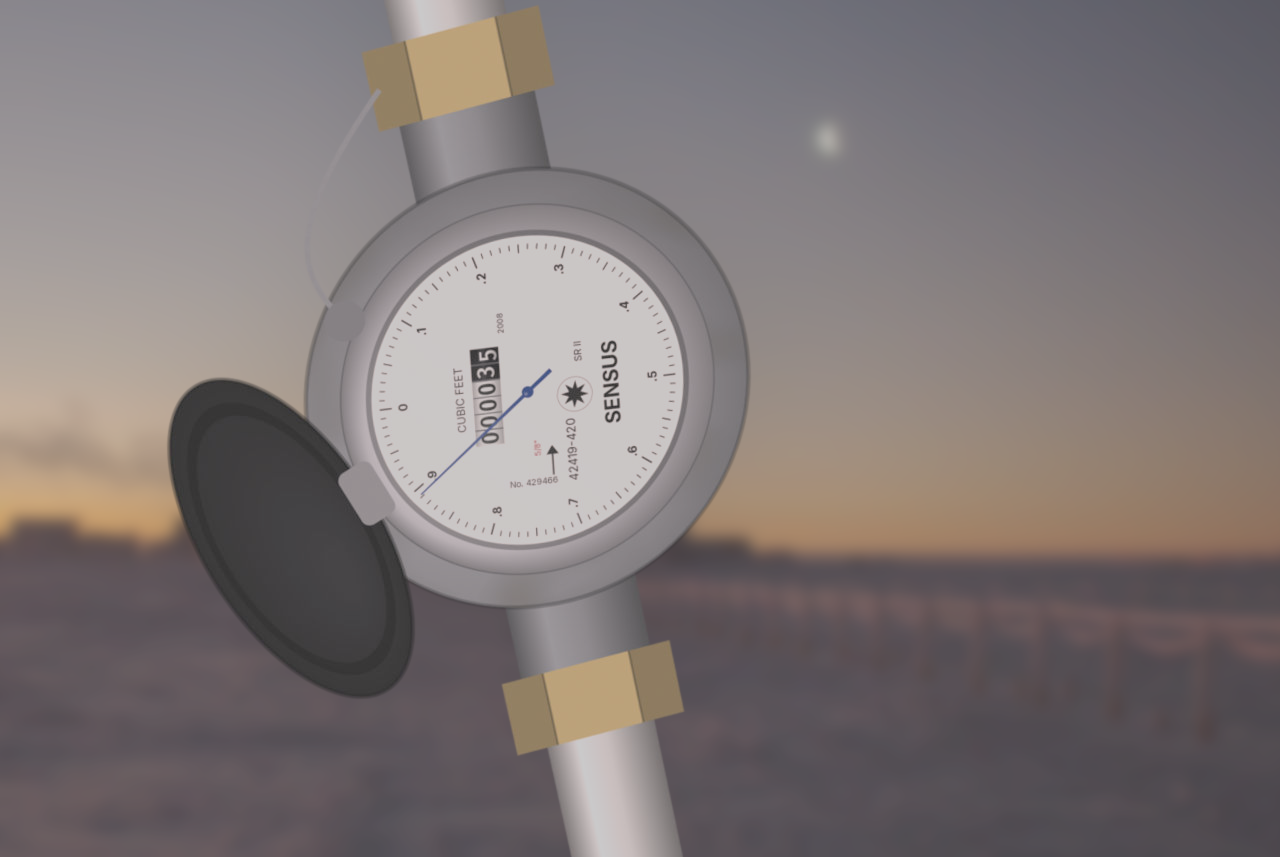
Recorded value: **34.89** ft³
